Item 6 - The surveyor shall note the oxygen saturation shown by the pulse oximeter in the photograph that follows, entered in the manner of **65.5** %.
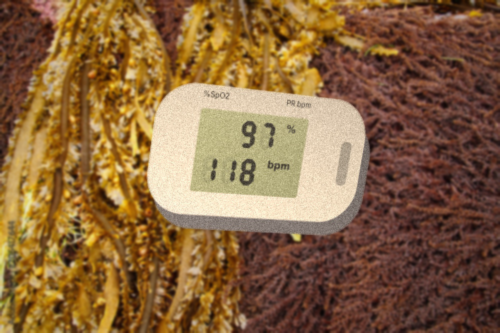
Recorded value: **97** %
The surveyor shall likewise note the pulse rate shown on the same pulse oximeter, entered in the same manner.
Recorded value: **118** bpm
